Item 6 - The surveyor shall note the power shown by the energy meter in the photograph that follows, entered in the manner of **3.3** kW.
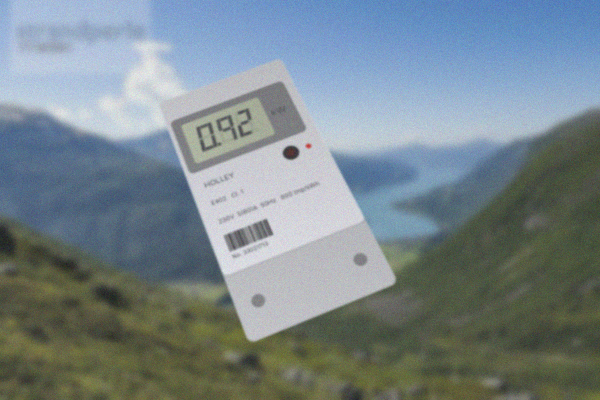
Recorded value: **0.92** kW
